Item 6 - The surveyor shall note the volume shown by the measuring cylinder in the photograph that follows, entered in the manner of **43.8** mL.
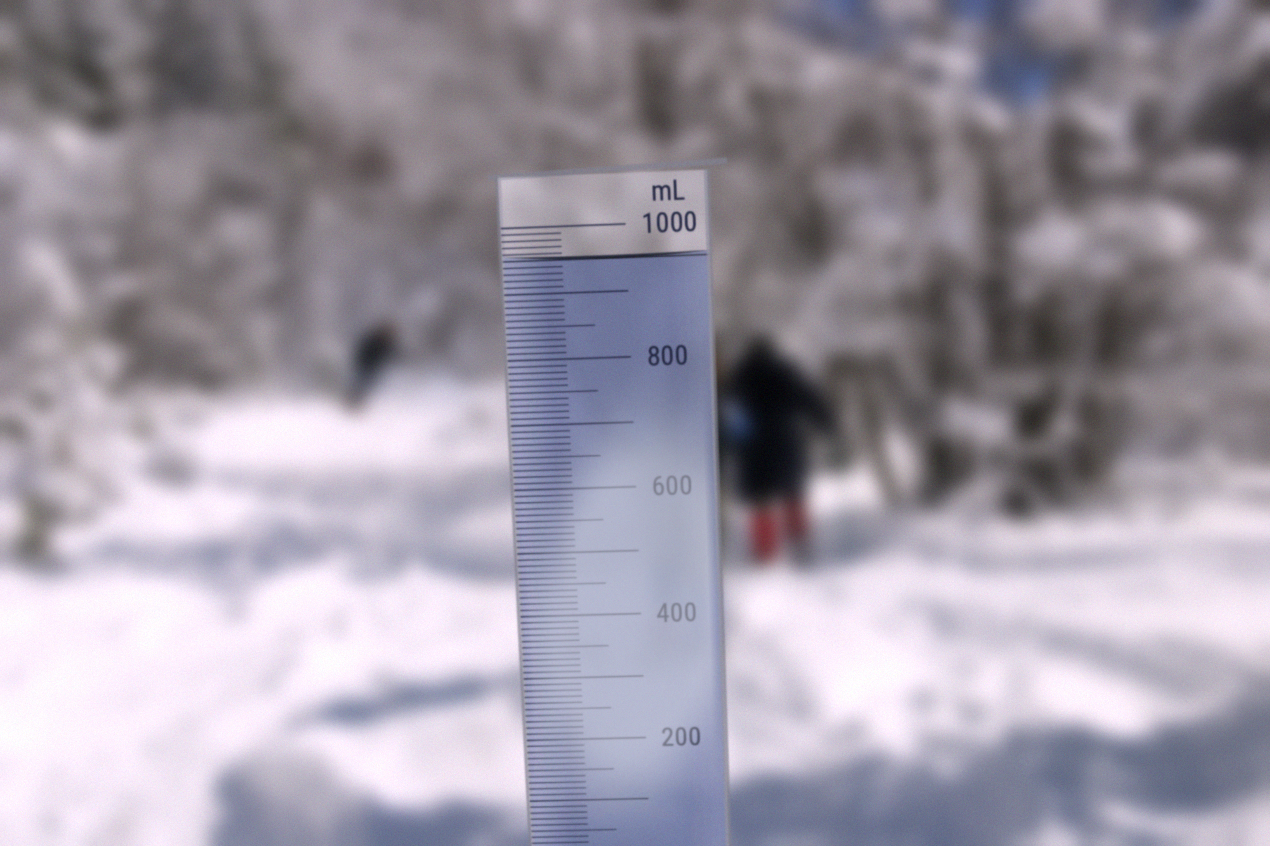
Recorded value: **950** mL
